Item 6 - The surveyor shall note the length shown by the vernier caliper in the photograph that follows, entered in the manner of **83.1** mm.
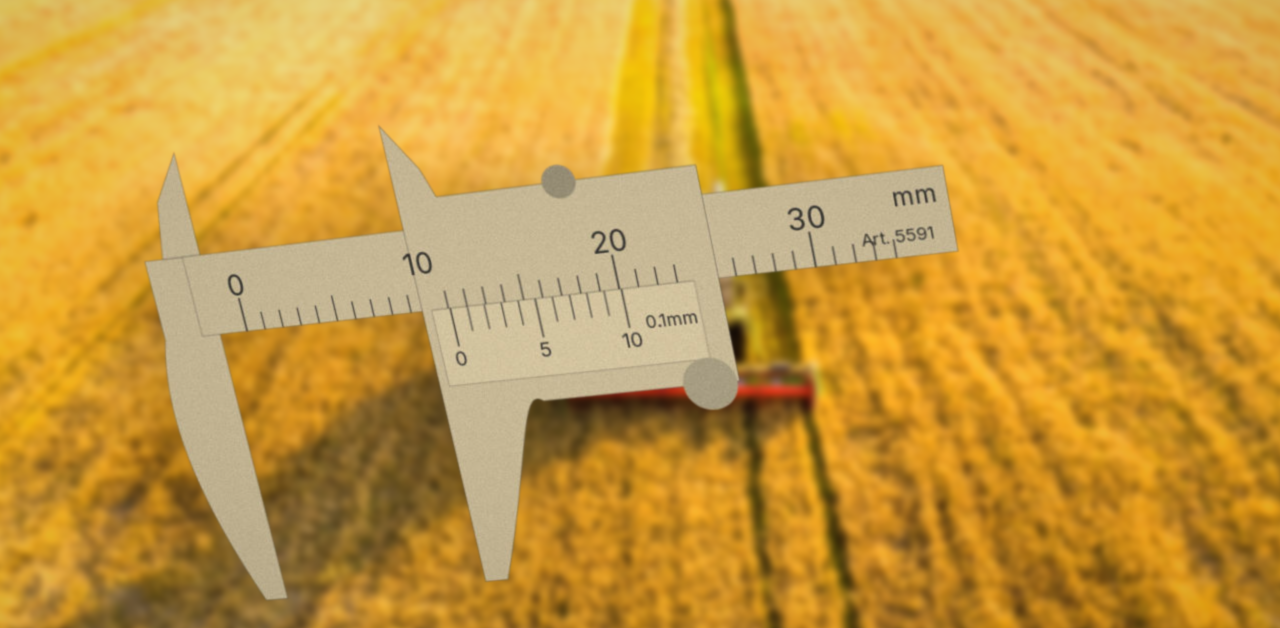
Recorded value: **11.1** mm
